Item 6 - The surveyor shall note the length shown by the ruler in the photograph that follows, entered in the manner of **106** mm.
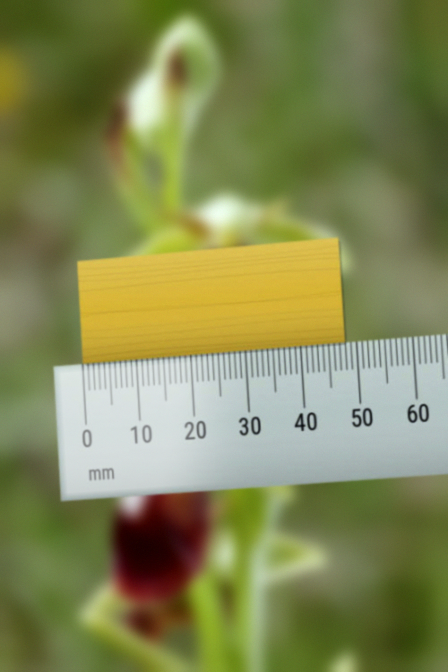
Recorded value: **48** mm
